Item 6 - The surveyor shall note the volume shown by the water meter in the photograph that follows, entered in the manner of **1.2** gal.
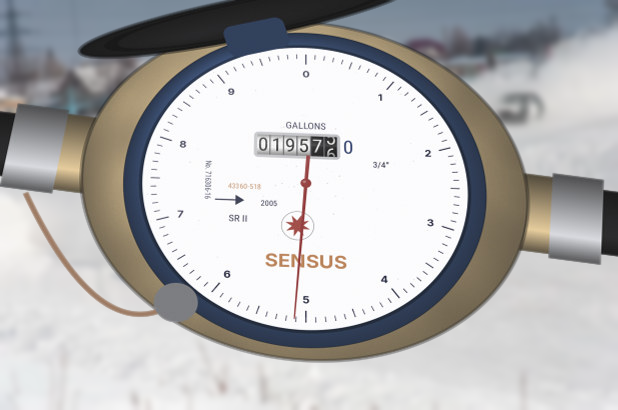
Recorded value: **195755.1** gal
